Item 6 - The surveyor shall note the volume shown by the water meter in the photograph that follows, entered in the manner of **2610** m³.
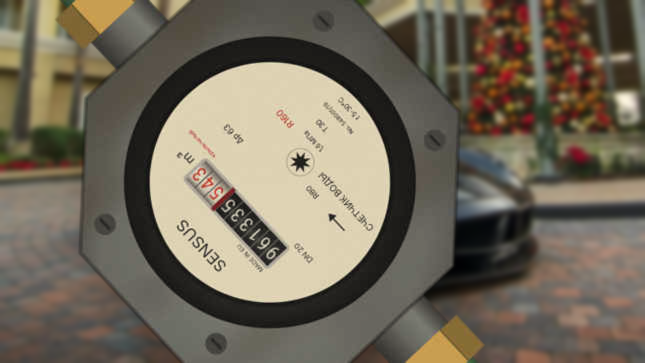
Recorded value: **961335.543** m³
